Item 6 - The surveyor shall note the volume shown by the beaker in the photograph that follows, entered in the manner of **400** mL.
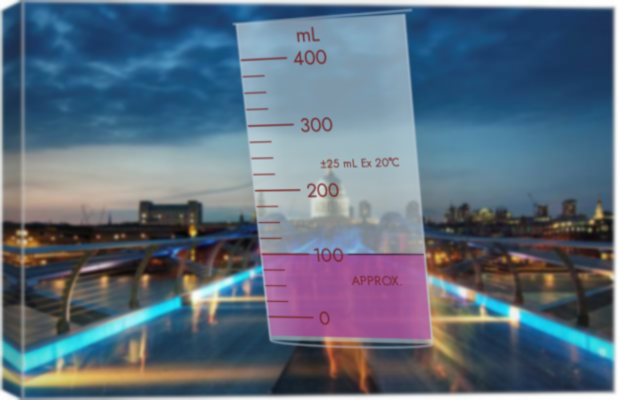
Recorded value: **100** mL
